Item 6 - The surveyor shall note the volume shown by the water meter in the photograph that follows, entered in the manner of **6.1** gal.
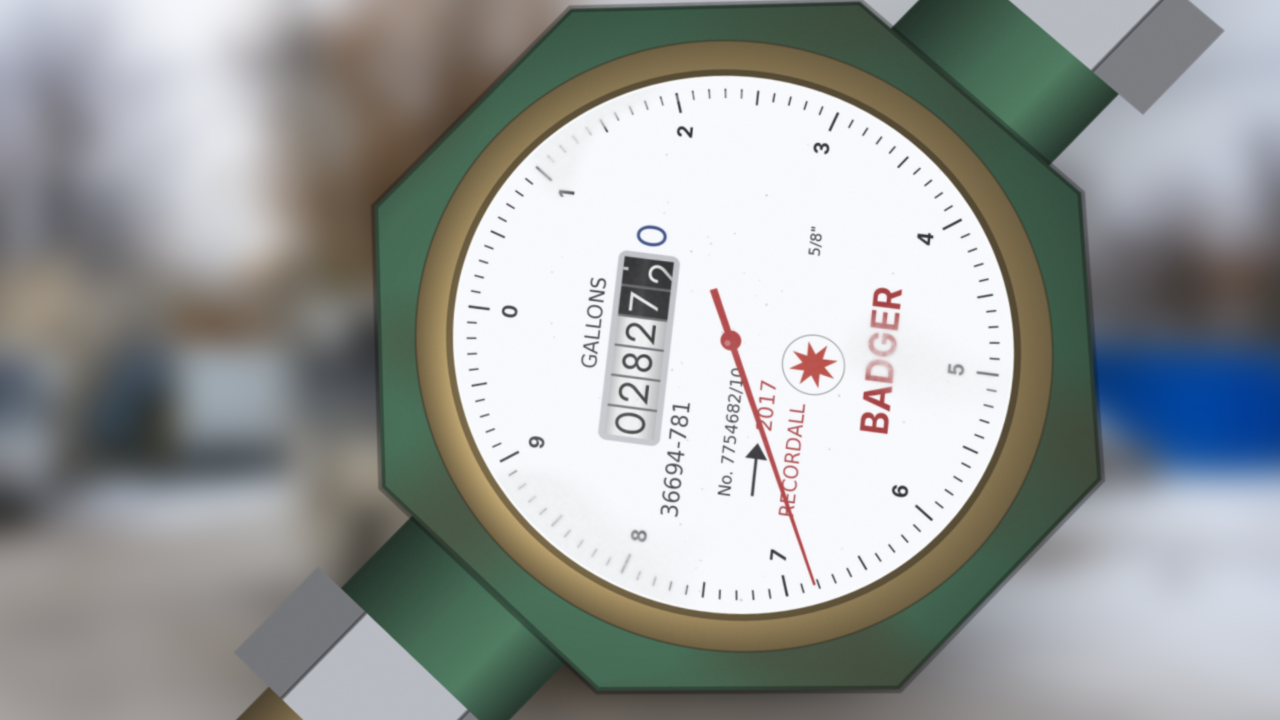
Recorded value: **282716.8** gal
